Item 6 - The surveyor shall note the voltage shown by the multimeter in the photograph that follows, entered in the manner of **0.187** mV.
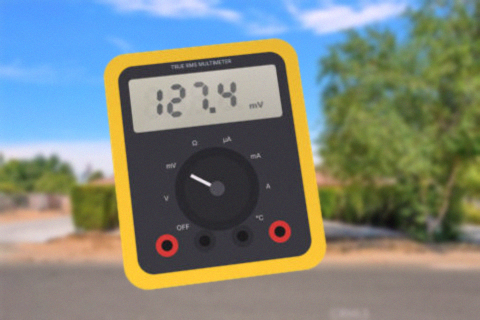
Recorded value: **127.4** mV
